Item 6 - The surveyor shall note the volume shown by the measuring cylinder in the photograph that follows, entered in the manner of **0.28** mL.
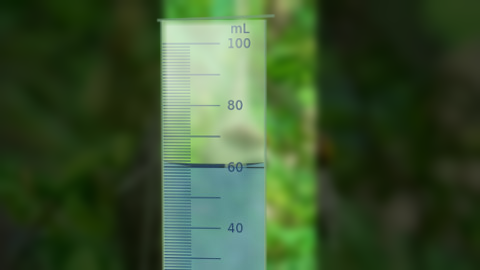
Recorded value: **60** mL
